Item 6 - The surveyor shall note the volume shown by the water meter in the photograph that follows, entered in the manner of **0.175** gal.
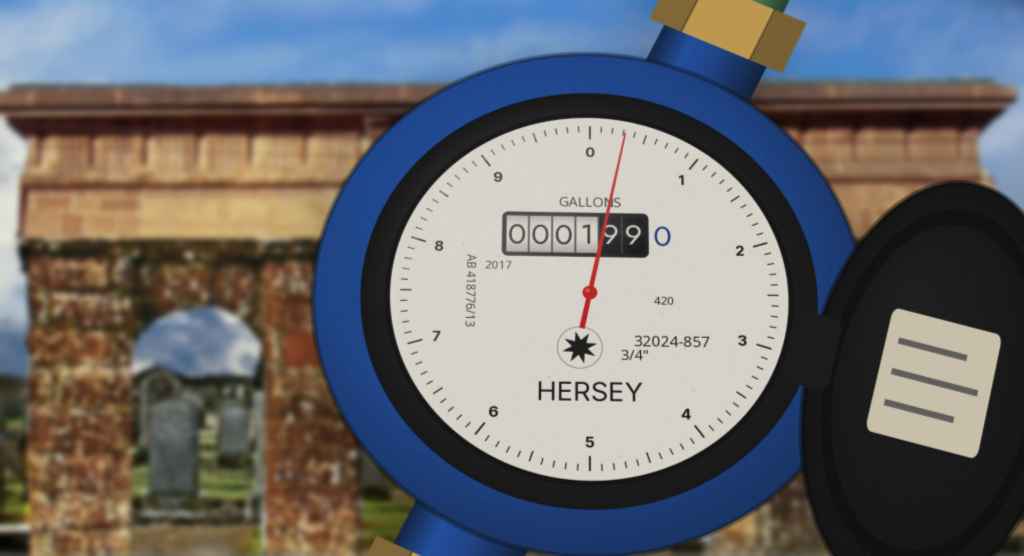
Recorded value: **1990.3** gal
